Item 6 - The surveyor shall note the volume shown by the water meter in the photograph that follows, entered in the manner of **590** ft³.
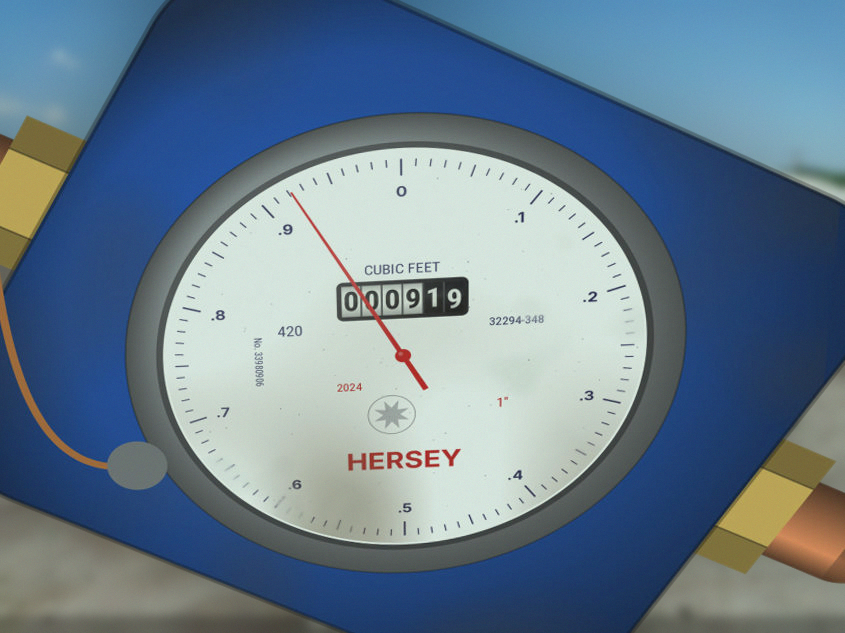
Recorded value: **918.92** ft³
